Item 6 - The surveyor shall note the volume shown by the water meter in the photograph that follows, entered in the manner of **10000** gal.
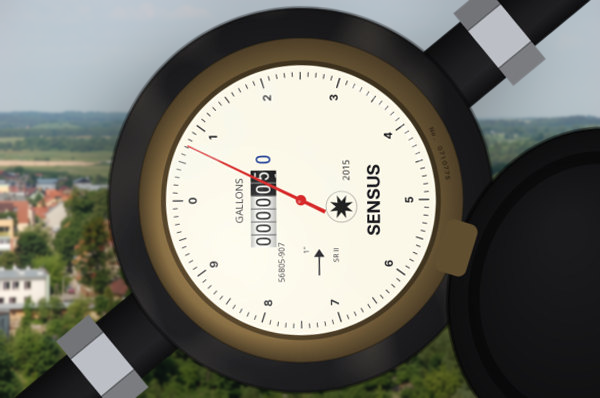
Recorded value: **50.7** gal
